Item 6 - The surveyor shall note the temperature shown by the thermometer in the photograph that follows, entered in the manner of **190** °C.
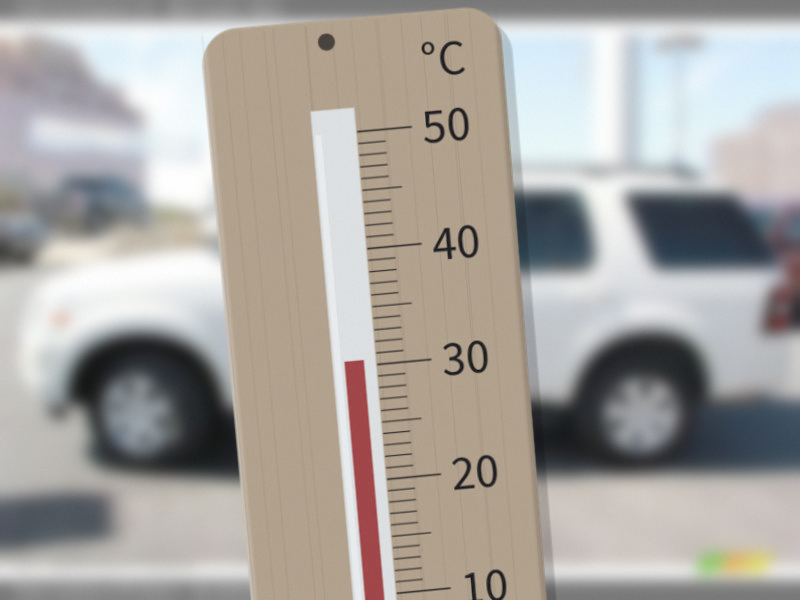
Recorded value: **30.5** °C
